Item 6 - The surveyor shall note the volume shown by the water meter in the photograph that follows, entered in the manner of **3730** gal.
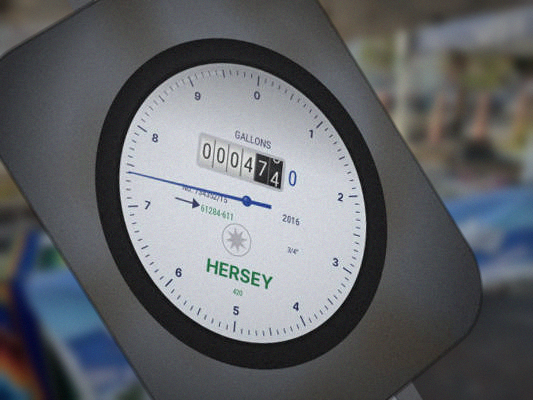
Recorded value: **4737.4** gal
